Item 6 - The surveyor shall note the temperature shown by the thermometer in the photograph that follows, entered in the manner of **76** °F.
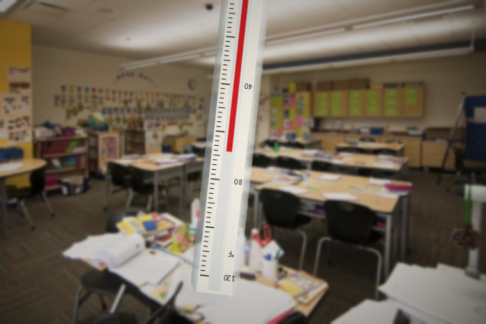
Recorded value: **68** °F
